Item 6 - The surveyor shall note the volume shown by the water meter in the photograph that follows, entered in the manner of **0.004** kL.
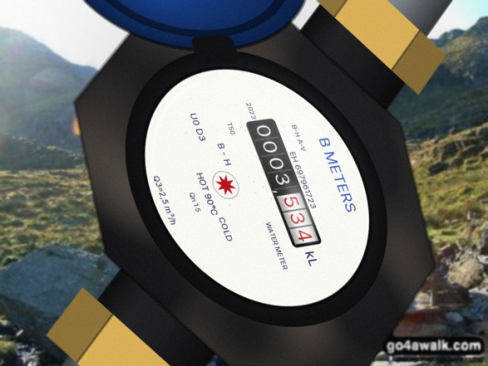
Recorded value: **3.534** kL
